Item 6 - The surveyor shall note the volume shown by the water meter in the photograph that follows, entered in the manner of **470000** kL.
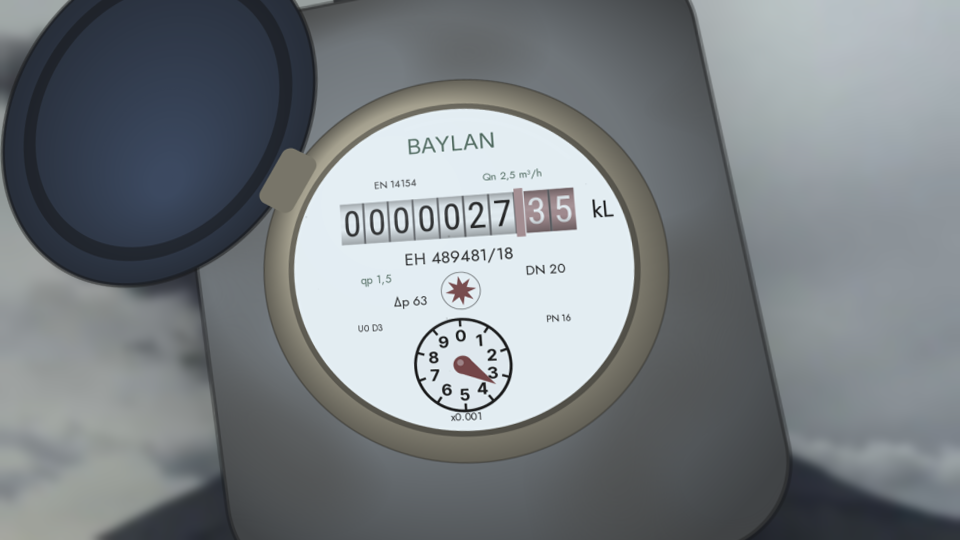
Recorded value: **27.353** kL
